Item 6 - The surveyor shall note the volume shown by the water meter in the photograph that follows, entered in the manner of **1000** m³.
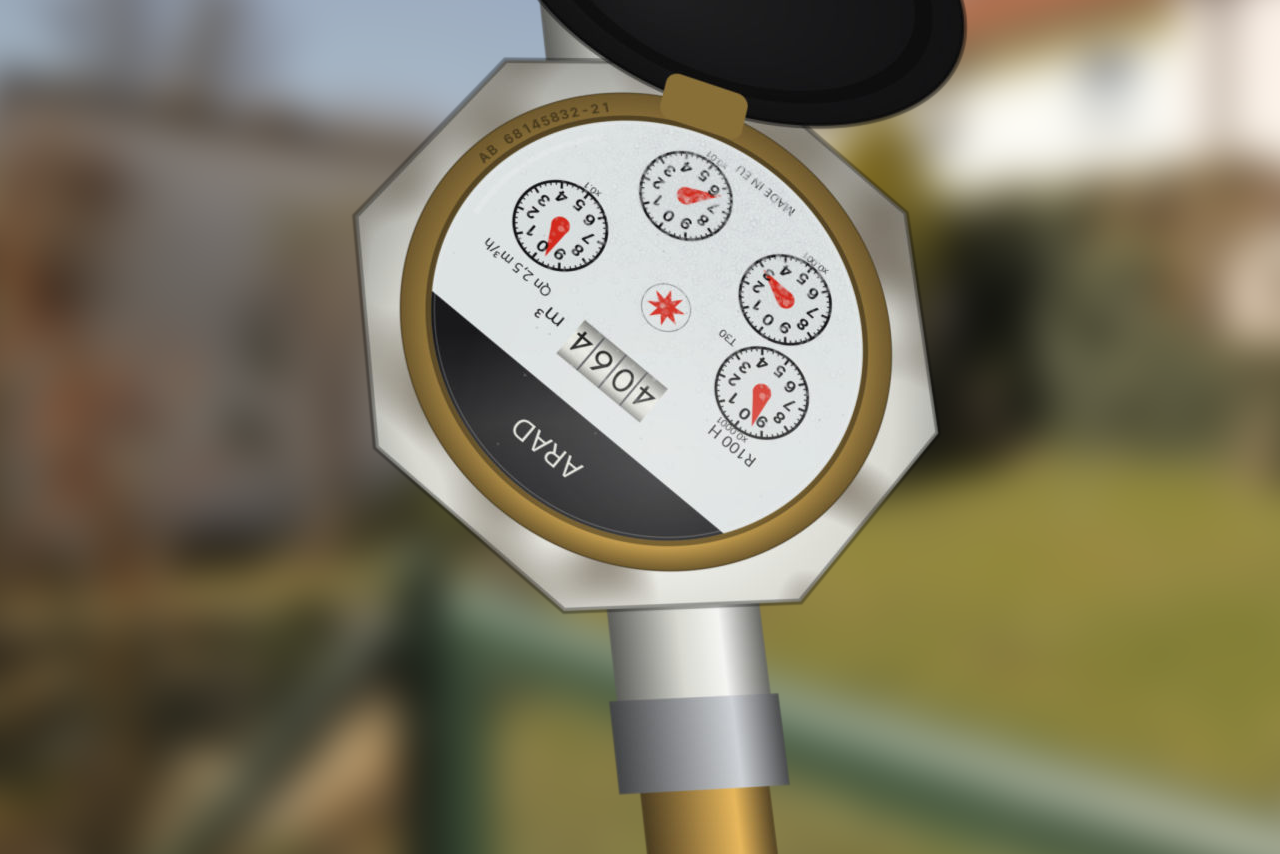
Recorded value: **4063.9629** m³
